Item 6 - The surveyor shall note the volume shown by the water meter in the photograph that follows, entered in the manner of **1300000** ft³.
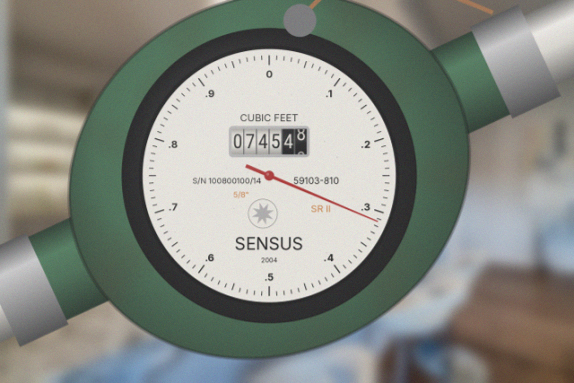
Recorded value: **74548.31** ft³
